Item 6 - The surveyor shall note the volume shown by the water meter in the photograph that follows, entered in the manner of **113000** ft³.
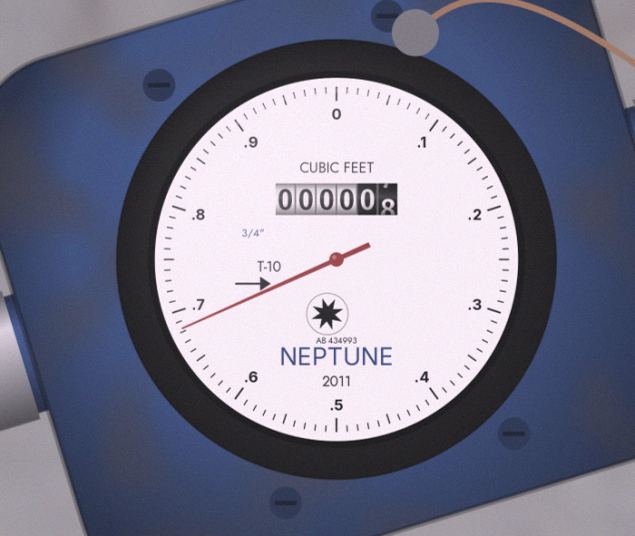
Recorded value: **7.68** ft³
